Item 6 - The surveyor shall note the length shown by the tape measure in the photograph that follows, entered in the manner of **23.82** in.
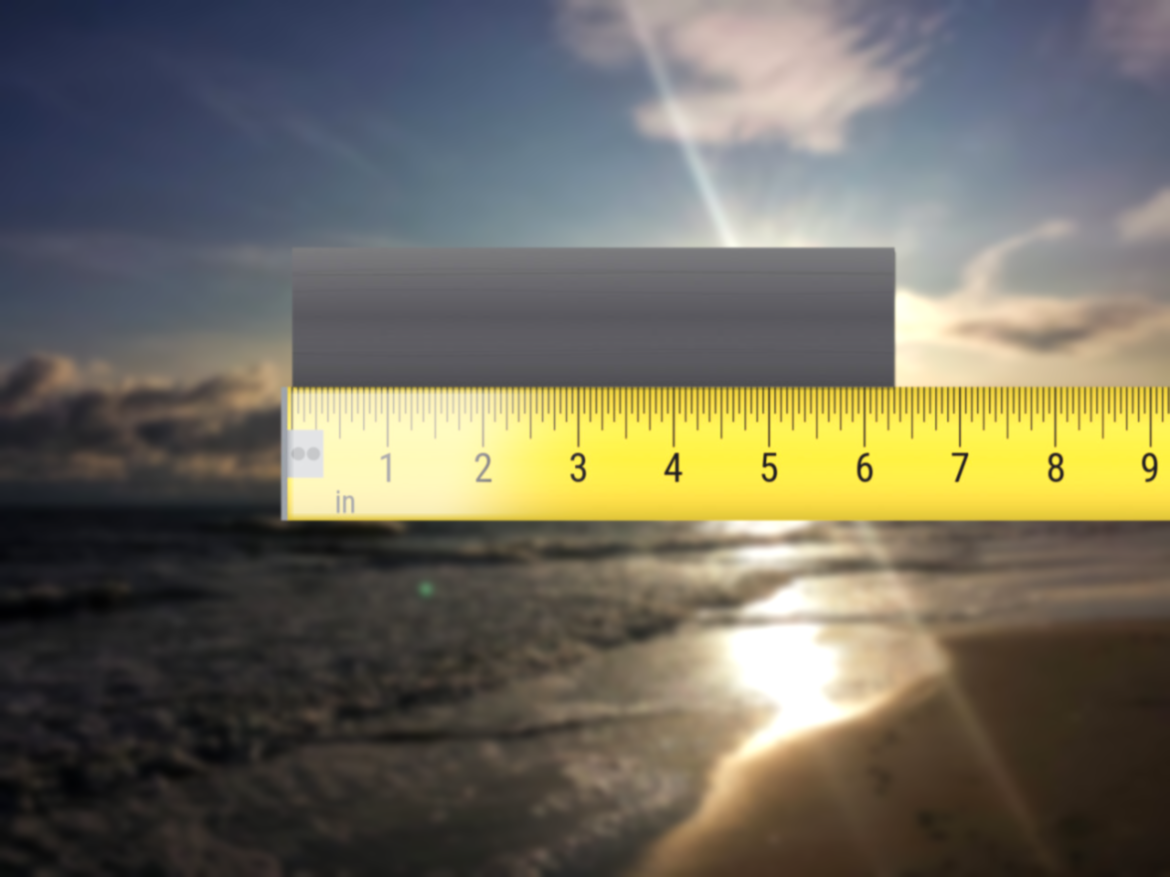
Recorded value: **6.3125** in
